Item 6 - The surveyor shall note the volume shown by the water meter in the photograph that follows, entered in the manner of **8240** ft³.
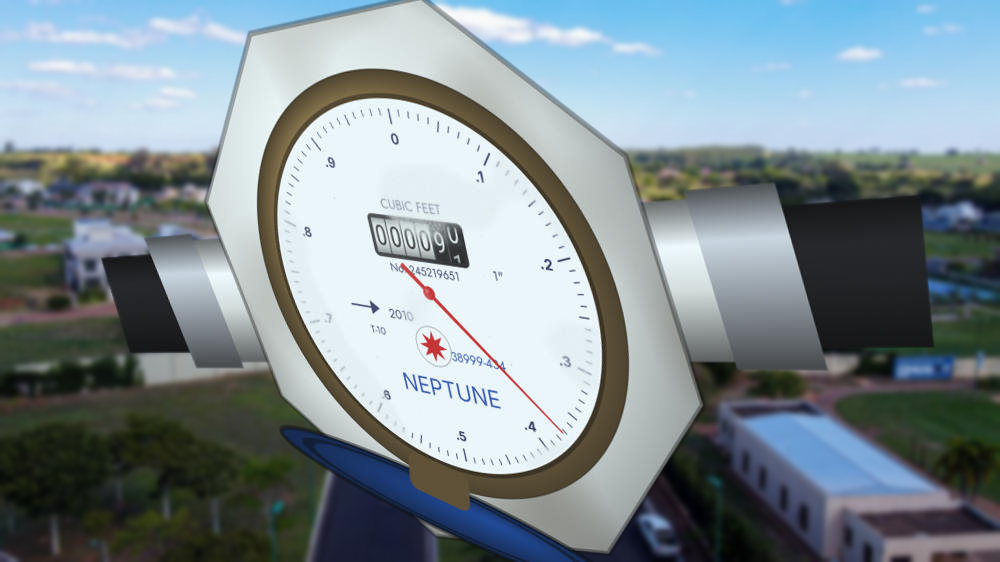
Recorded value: **90.37** ft³
